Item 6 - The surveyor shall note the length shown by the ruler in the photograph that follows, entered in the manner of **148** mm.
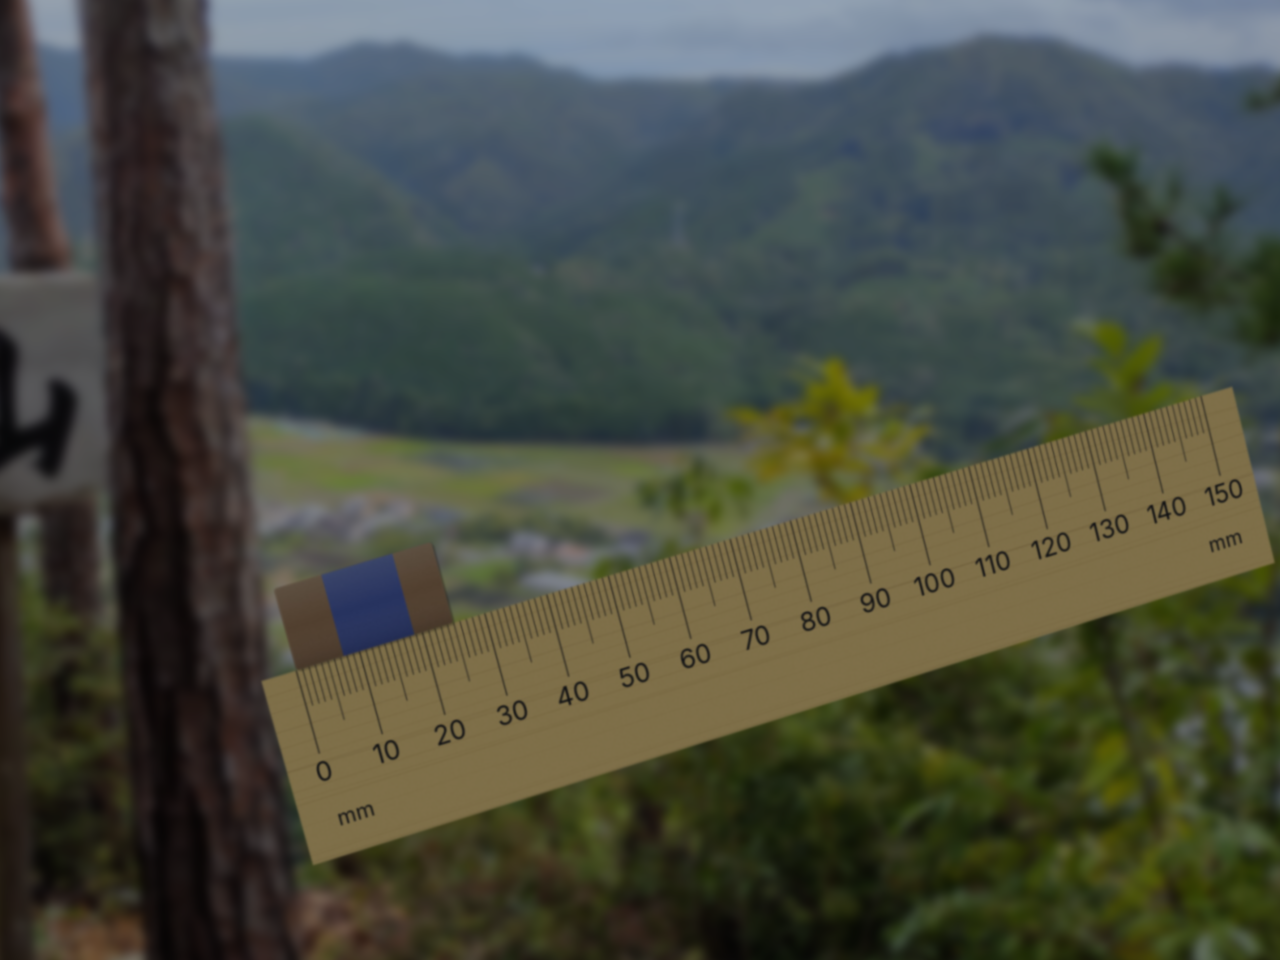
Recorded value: **25** mm
